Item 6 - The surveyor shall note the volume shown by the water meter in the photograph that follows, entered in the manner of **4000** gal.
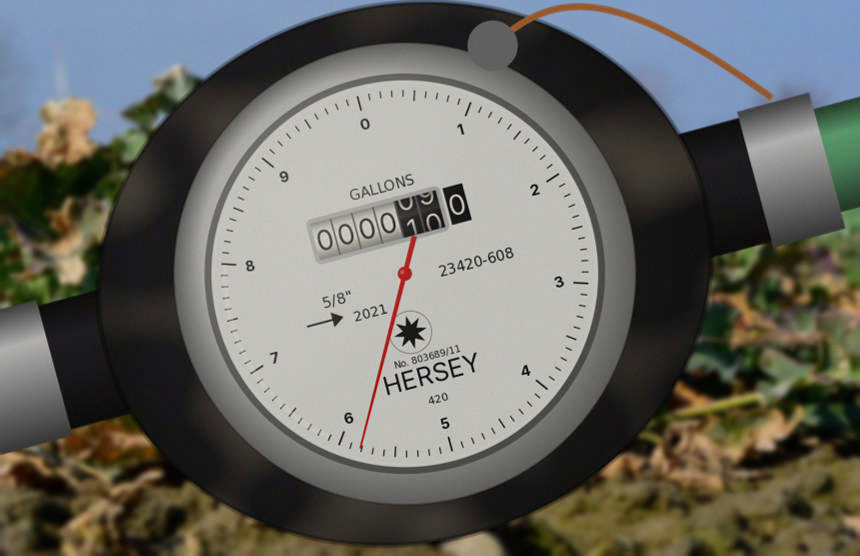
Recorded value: **95.8** gal
